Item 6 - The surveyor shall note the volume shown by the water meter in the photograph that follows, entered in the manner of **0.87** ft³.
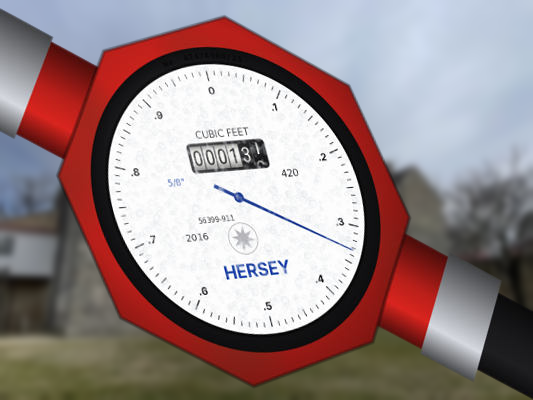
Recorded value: **131.33** ft³
